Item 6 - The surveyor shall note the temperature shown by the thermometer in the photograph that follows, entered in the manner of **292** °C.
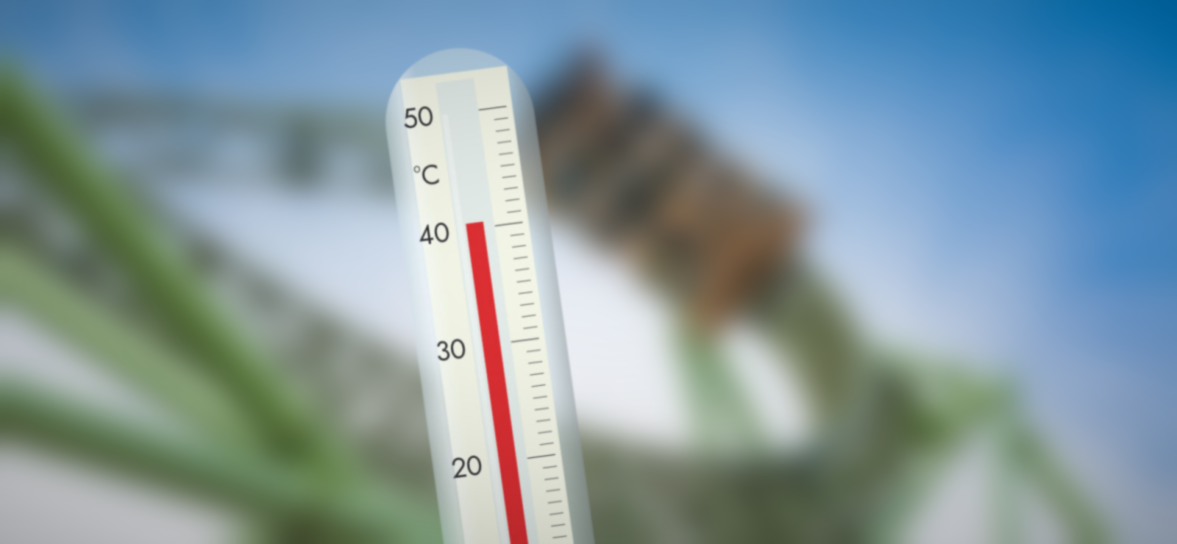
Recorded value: **40.5** °C
